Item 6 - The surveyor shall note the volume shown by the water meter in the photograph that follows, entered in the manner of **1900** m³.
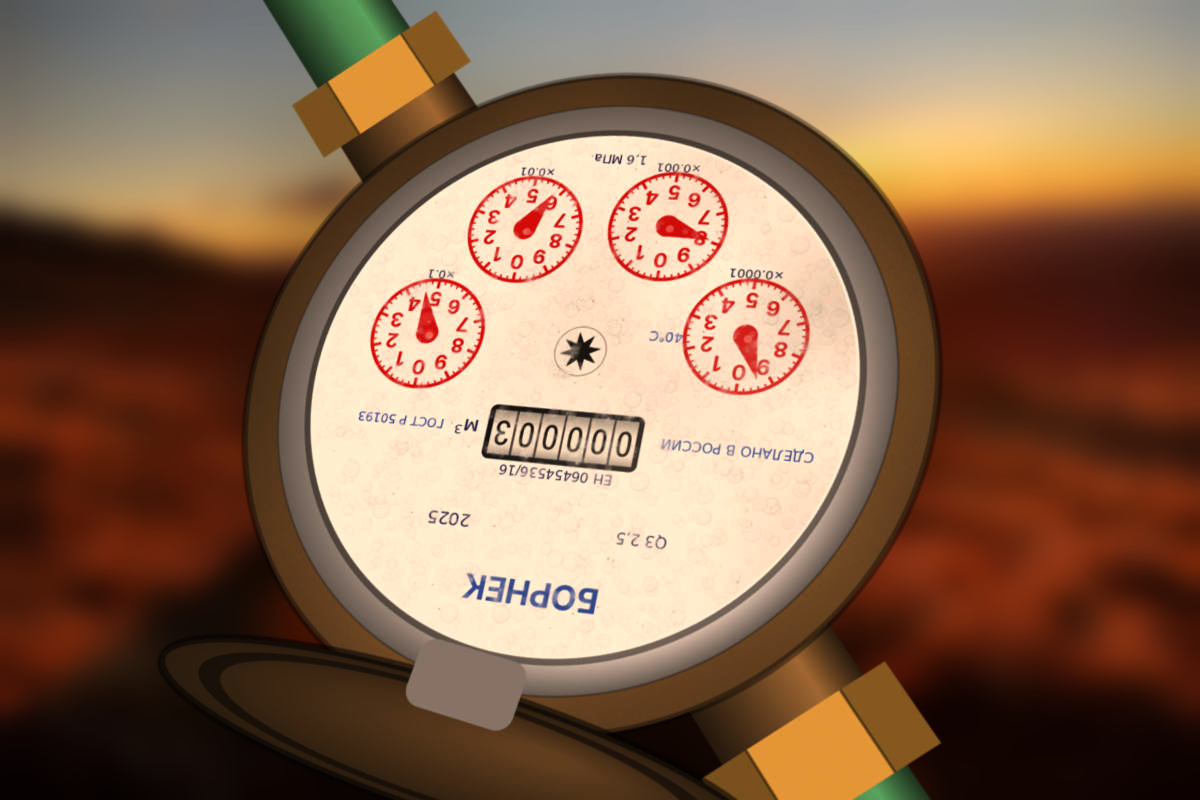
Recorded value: **3.4579** m³
